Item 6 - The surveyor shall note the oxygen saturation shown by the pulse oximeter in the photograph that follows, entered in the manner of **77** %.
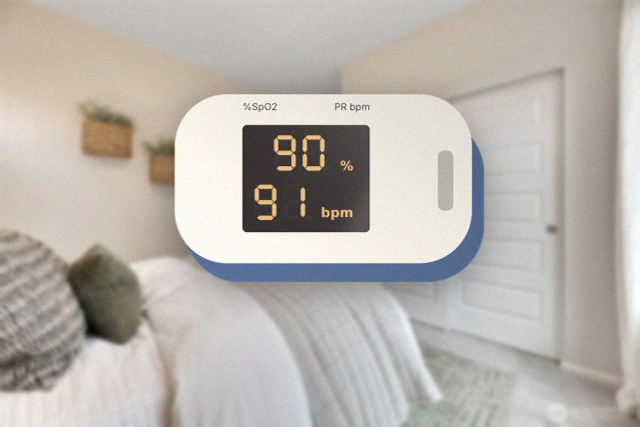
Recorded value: **90** %
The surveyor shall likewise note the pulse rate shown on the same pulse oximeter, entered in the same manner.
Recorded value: **91** bpm
